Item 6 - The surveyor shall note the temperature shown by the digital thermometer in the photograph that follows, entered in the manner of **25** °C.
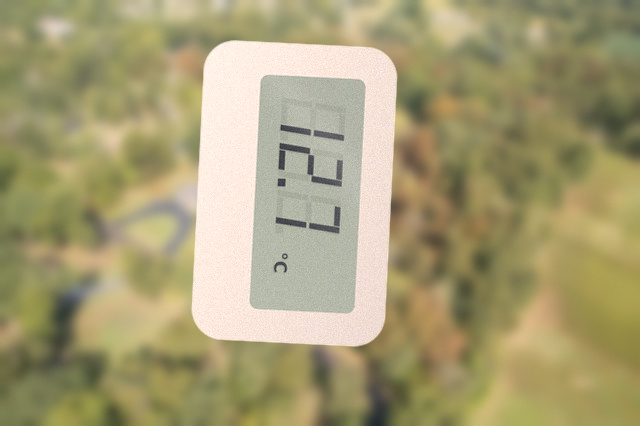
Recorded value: **12.7** °C
